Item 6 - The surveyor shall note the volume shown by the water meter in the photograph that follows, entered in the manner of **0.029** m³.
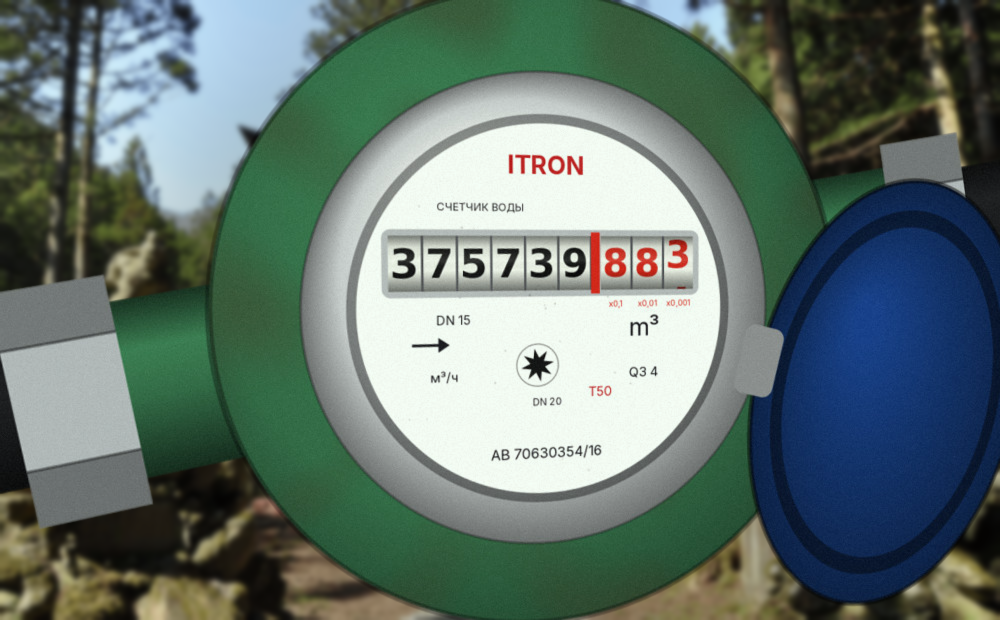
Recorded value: **375739.883** m³
